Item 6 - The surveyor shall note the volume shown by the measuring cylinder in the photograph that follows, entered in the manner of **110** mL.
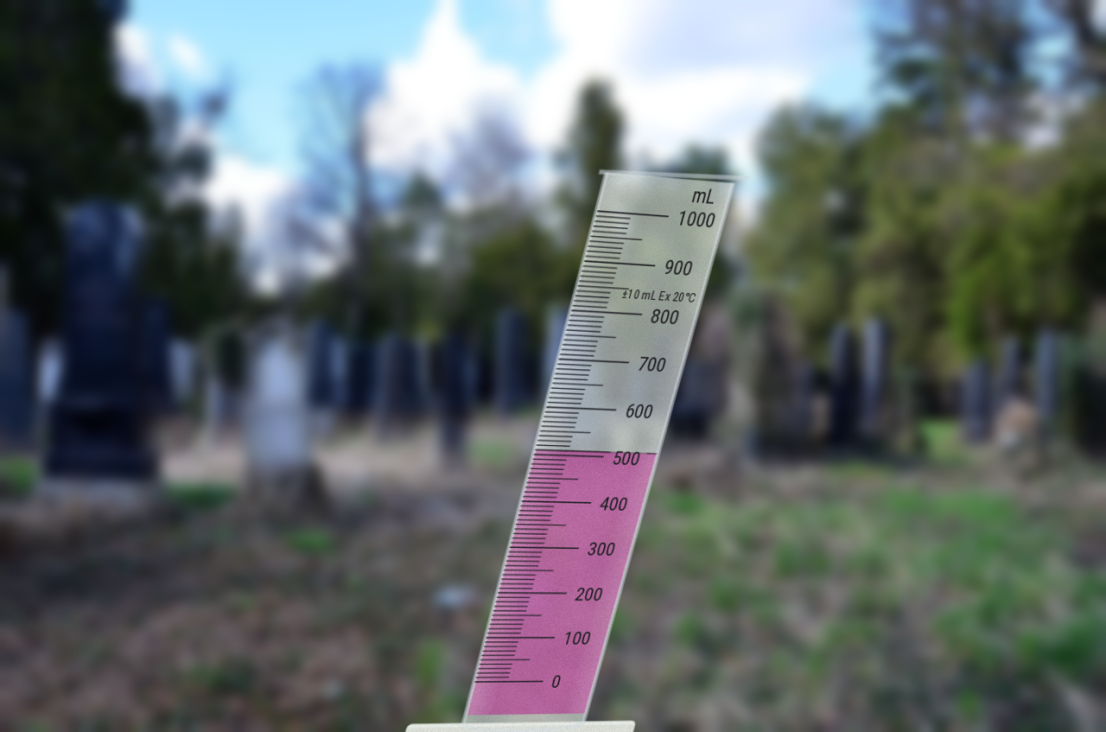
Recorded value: **510** mL
